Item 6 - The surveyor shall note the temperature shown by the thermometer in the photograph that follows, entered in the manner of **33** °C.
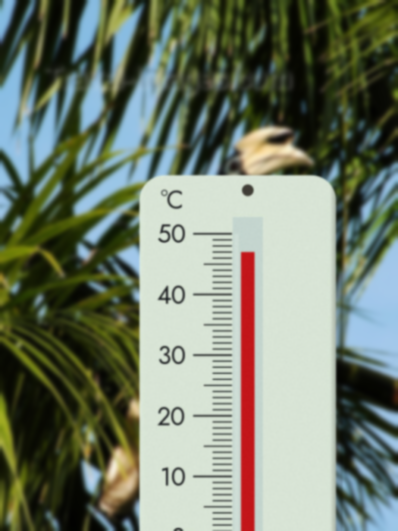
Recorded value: **47** °C
